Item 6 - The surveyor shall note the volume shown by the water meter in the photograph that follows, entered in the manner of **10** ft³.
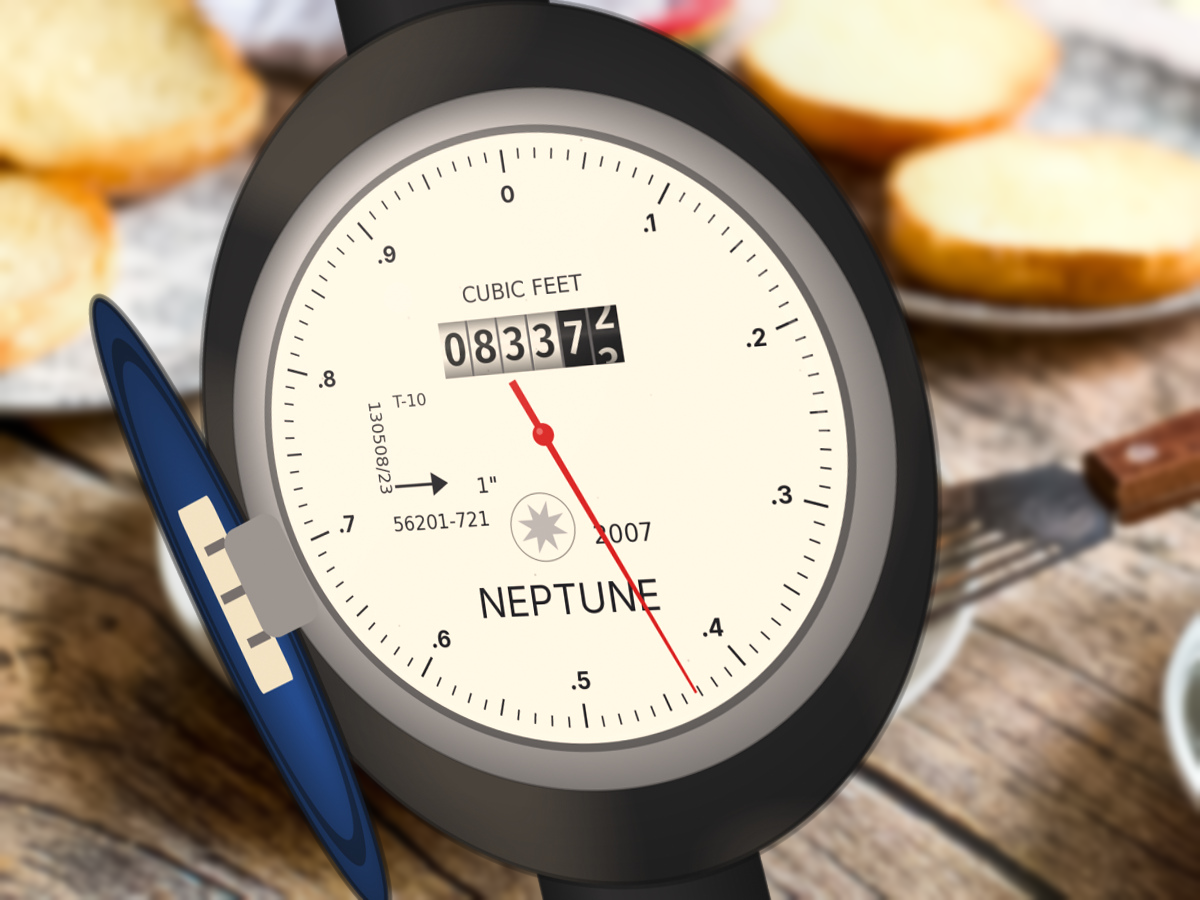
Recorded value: **83372.43** ft³
